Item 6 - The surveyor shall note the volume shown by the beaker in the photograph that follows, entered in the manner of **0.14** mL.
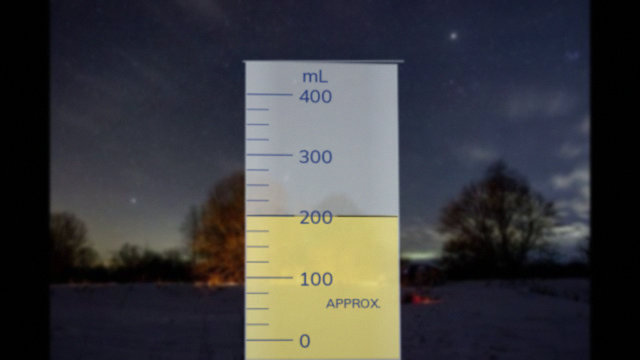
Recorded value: **200** mL
